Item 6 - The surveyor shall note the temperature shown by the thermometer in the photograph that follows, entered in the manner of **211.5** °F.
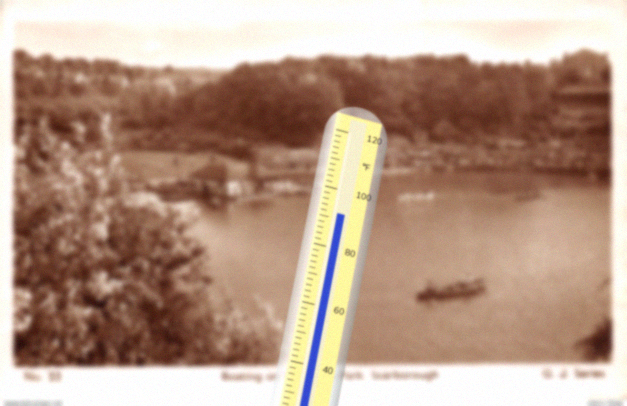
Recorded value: **92** °F
